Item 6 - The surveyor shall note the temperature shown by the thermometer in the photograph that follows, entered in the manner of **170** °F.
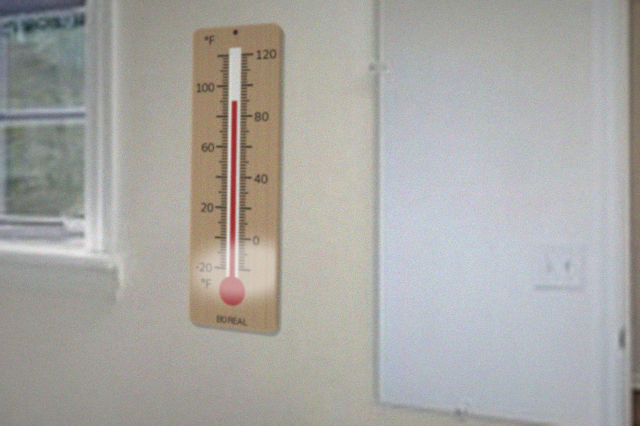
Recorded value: **90** °F
